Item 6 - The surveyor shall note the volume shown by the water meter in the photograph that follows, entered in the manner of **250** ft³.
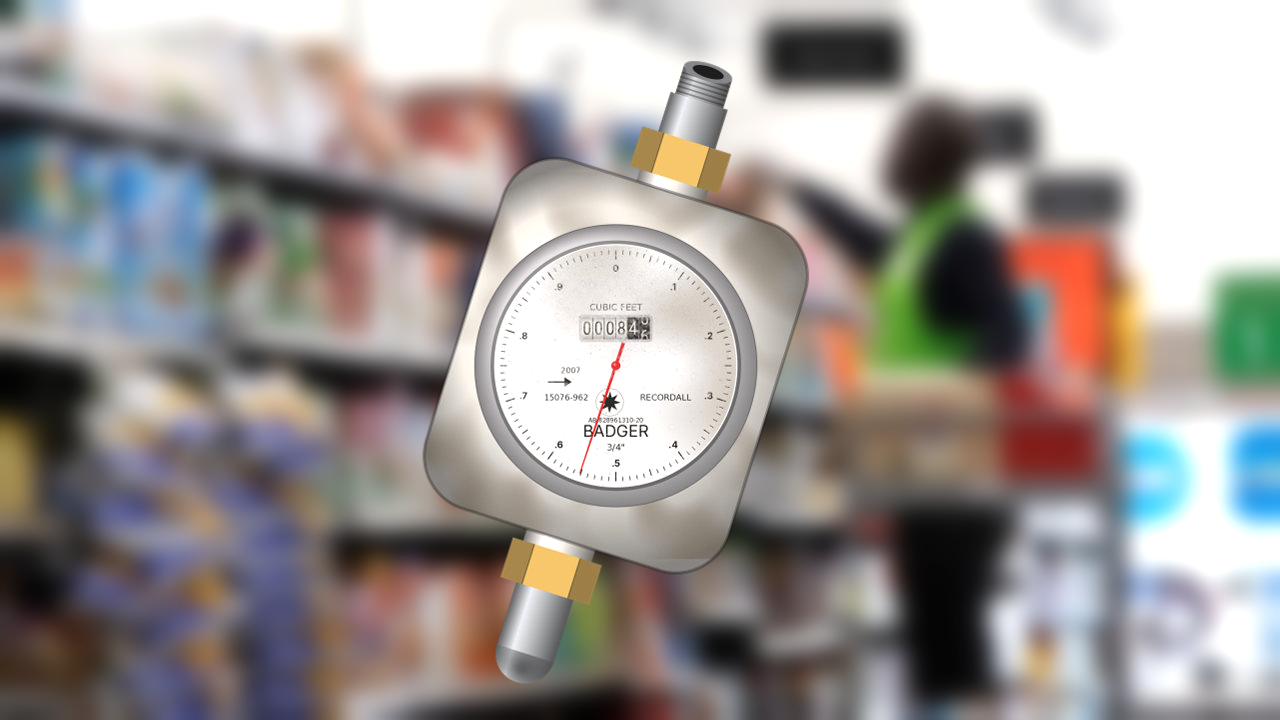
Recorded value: **845.55** ft³
